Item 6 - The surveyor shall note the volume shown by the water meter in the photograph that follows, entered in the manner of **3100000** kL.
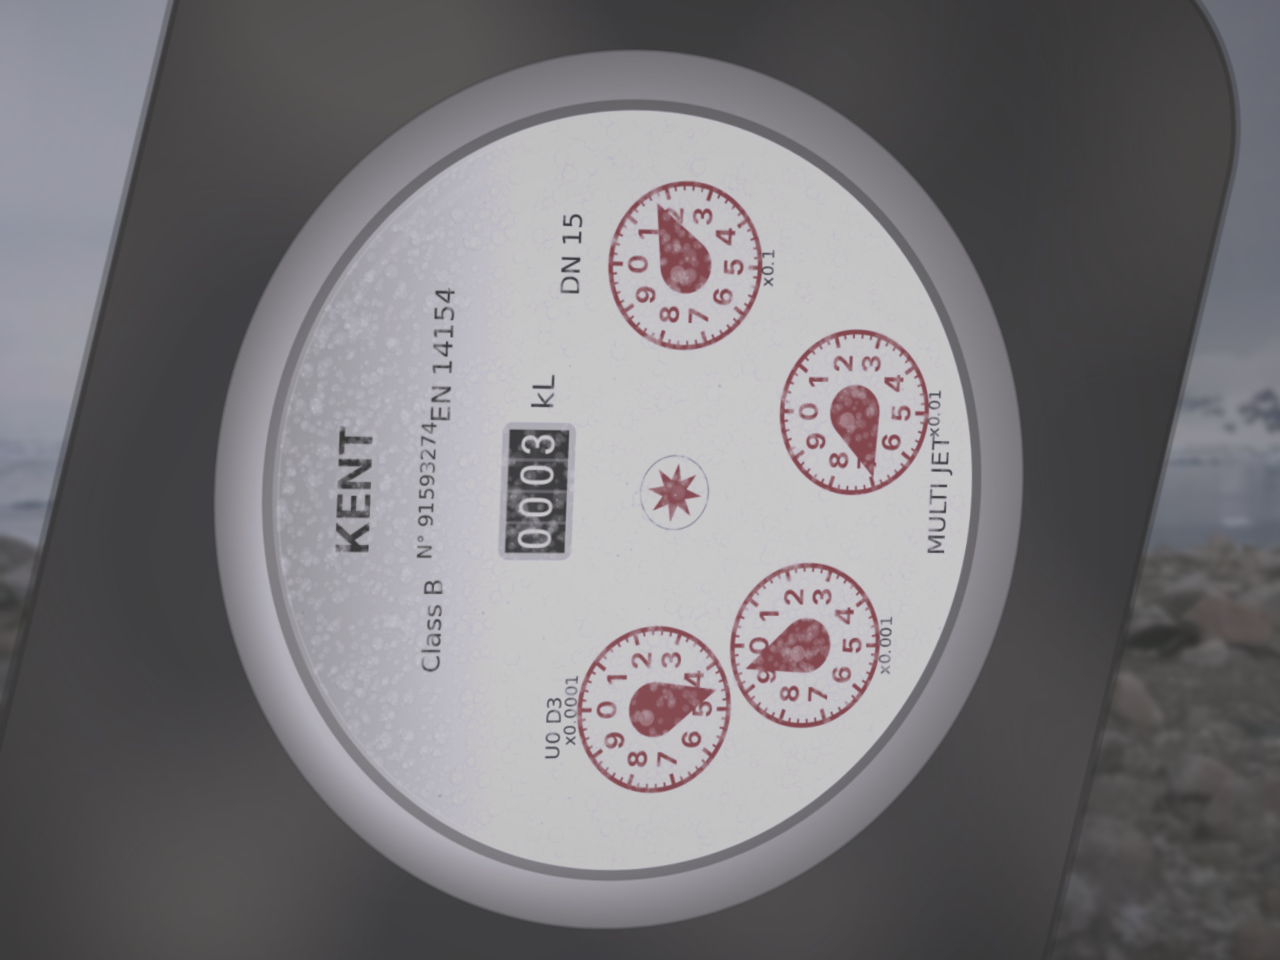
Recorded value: **3.1694** kL
